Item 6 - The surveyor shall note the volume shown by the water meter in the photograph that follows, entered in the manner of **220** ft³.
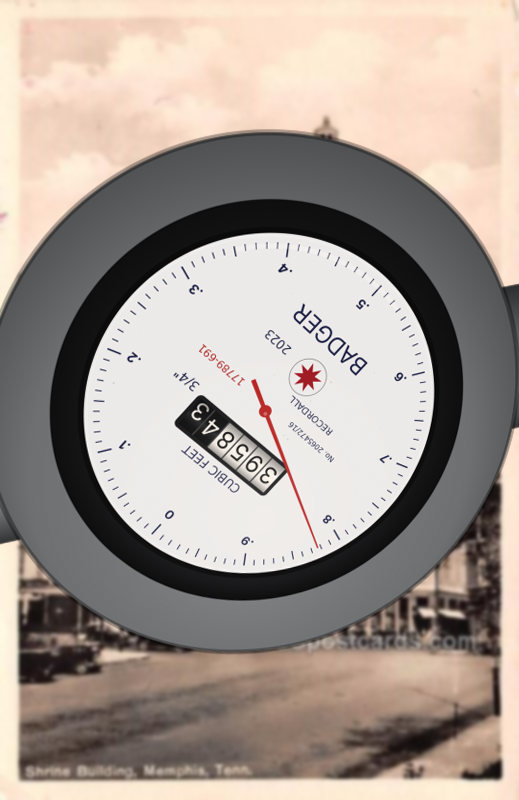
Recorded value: **395842.82** ft³
